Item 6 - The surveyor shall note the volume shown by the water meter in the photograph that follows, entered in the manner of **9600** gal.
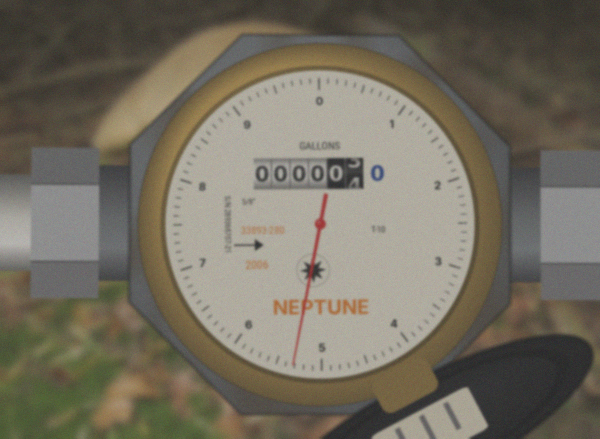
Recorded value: **35.3** gal
